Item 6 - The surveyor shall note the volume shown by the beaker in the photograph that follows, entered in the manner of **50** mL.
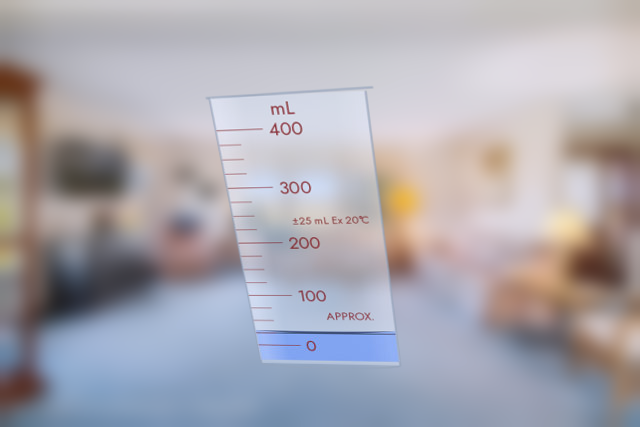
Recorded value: **25** mL
